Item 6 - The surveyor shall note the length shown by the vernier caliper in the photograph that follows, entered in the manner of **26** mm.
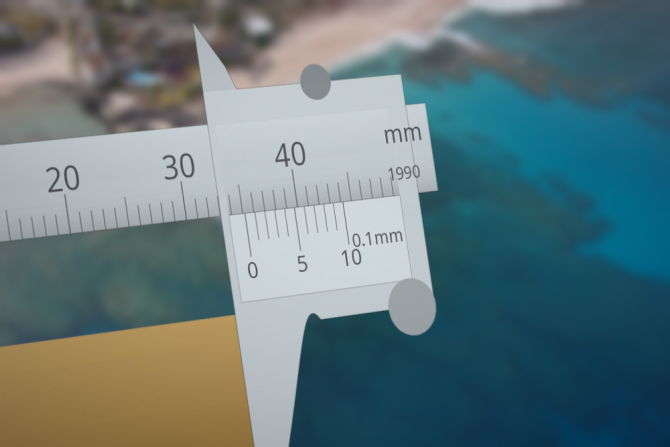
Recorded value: **35.2** mm
